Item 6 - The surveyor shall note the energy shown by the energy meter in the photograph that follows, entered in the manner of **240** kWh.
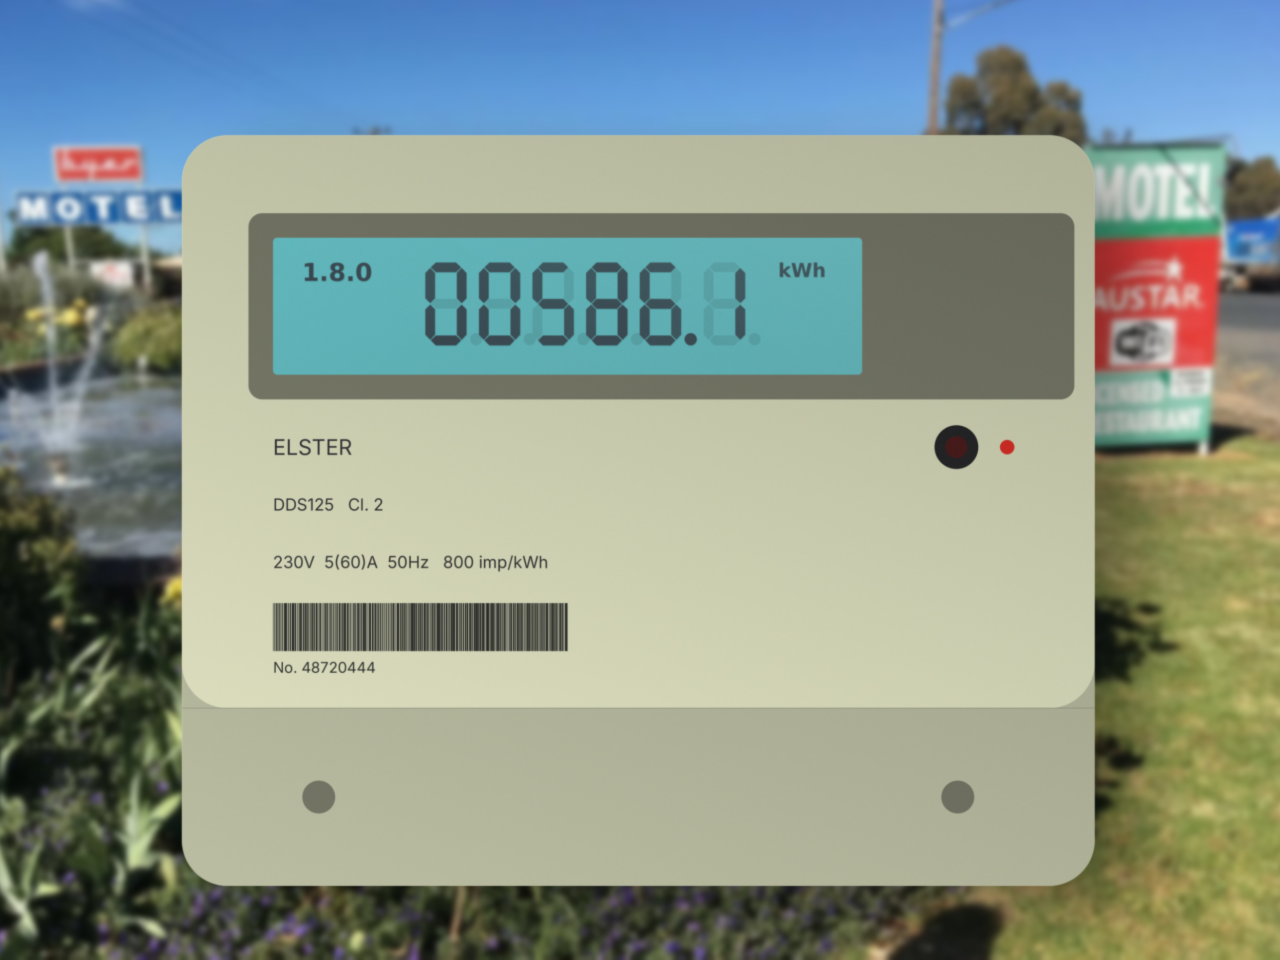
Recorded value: **586.1** kWh
